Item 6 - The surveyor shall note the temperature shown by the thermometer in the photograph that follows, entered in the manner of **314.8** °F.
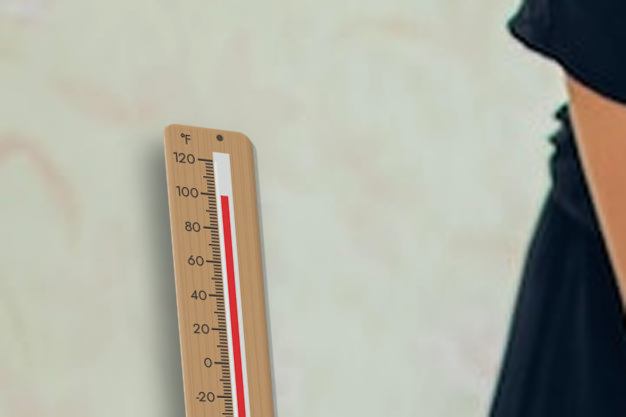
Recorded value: **100** °F
